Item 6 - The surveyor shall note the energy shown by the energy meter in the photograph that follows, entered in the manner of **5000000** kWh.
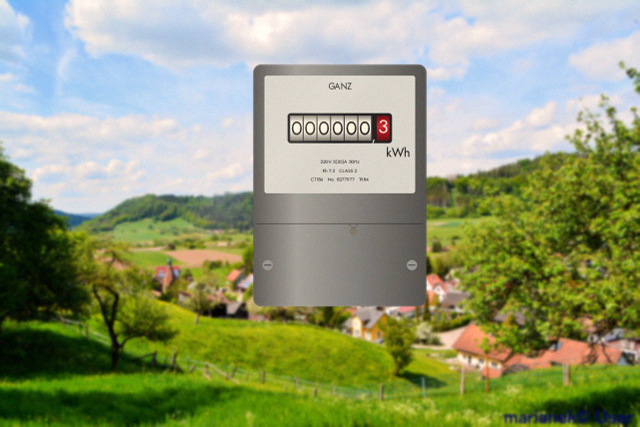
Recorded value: **0.3** kWh
